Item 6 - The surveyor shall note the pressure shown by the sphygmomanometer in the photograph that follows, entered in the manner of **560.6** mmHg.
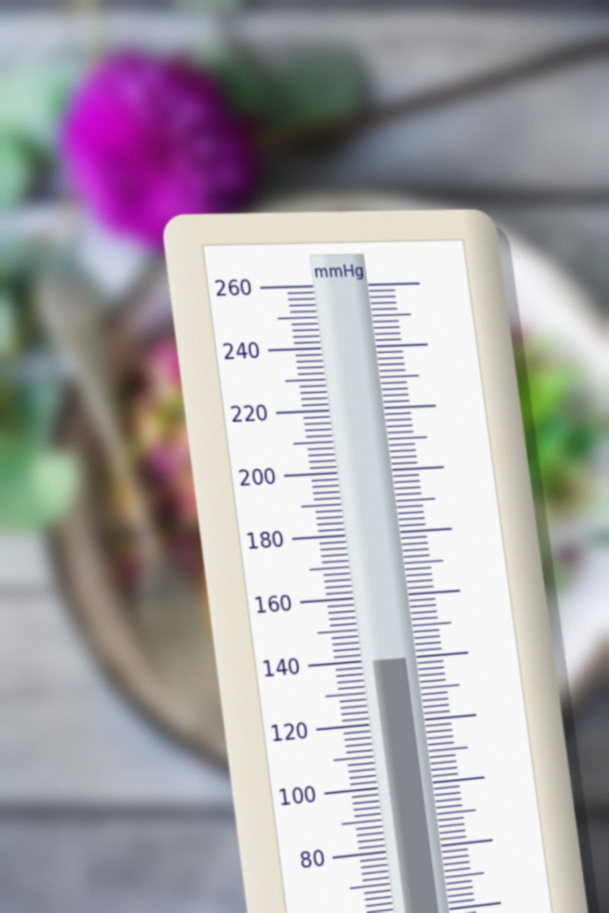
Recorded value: **140** mmHg
